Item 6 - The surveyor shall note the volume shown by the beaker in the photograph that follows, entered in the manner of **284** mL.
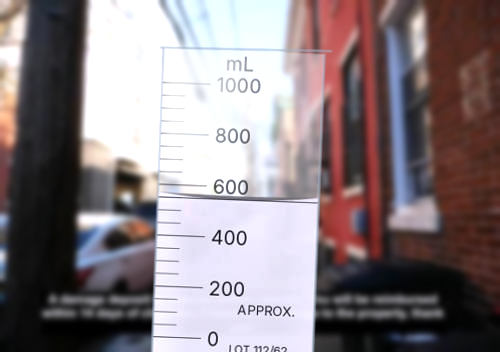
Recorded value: **550** mL
